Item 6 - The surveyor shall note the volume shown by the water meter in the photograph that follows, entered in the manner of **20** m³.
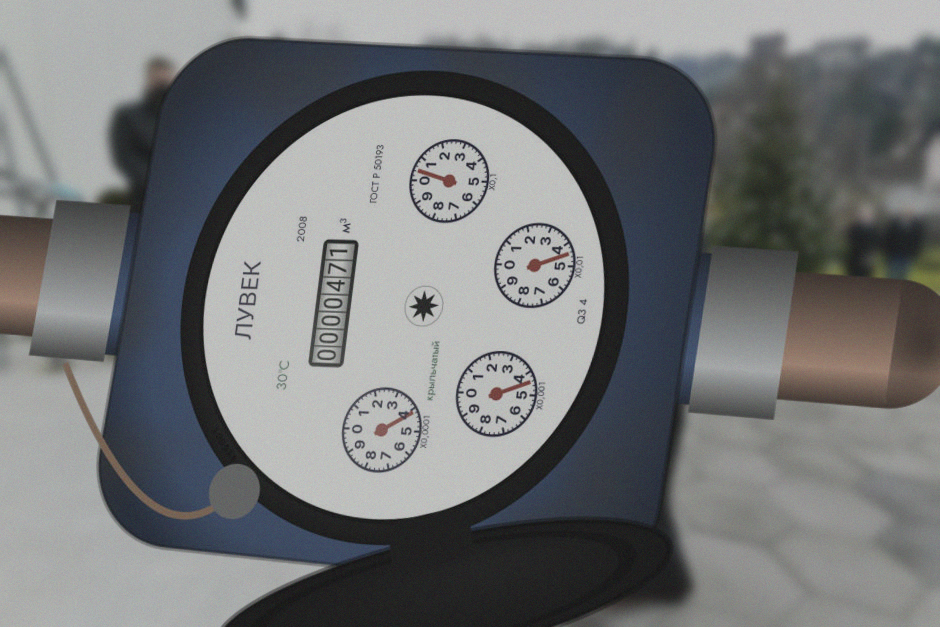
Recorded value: **471.0444** m³
